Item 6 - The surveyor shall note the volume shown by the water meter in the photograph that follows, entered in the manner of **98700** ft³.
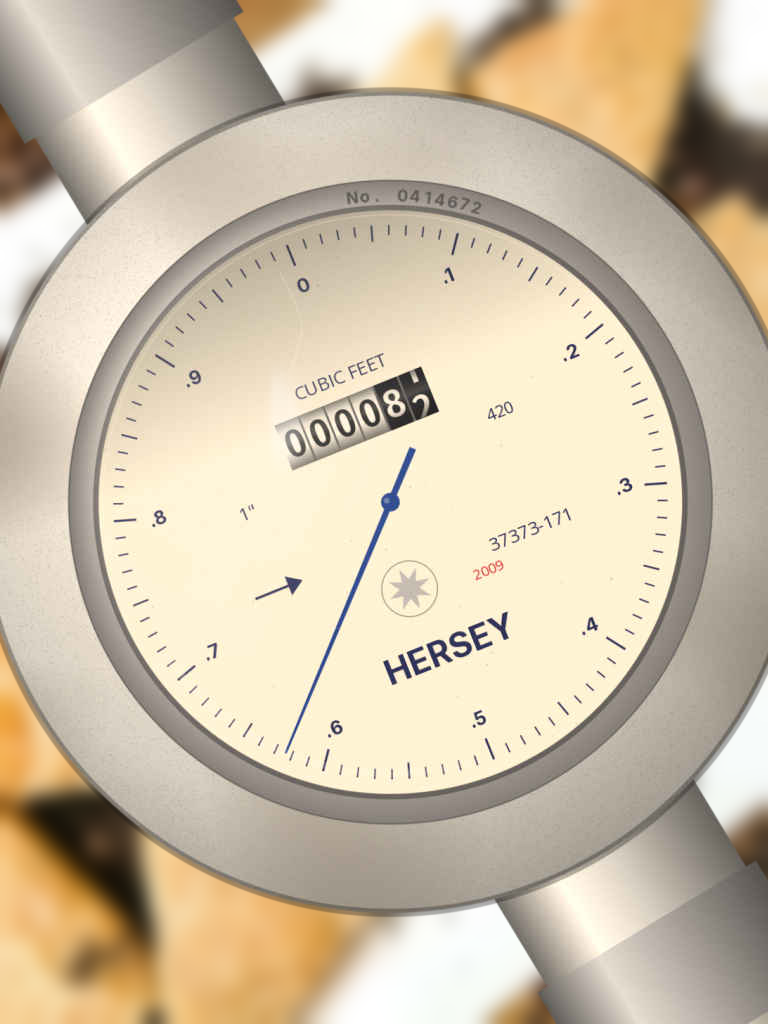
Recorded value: **81.62** ft³
